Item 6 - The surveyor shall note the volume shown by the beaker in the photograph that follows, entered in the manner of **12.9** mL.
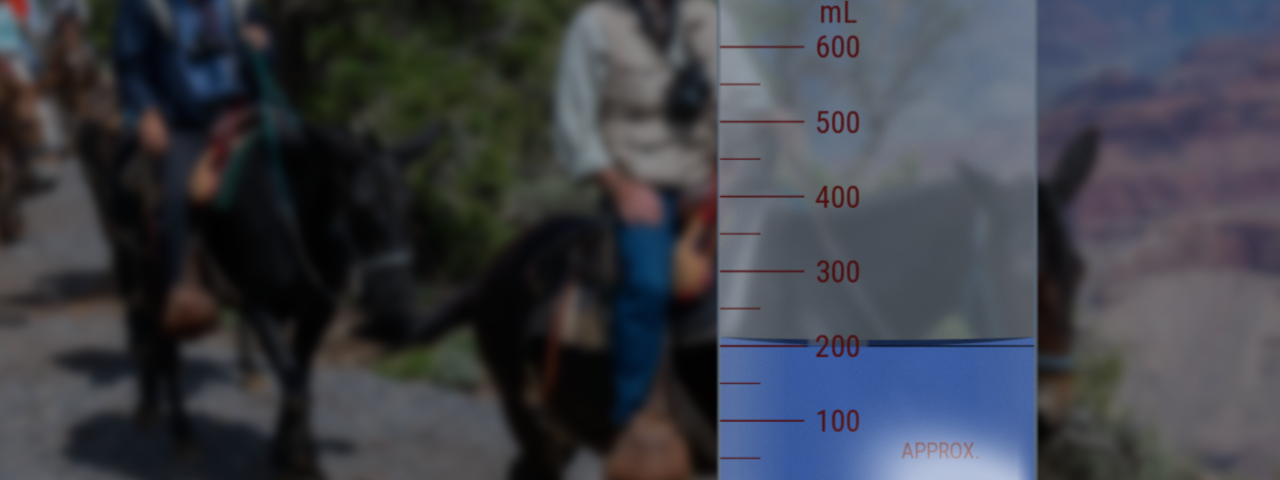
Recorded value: **200** mL
